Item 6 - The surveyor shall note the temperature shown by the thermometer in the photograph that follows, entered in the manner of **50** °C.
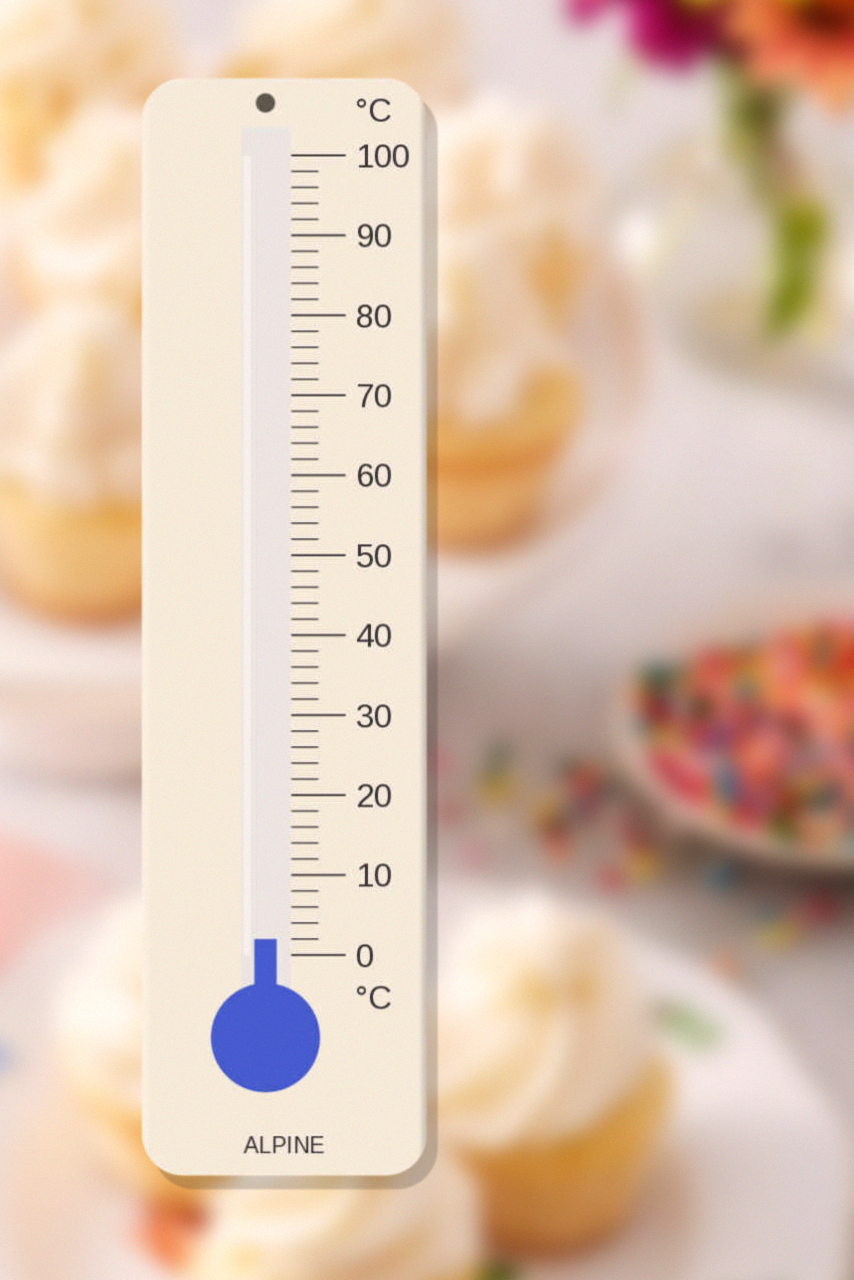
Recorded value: **2** °C
